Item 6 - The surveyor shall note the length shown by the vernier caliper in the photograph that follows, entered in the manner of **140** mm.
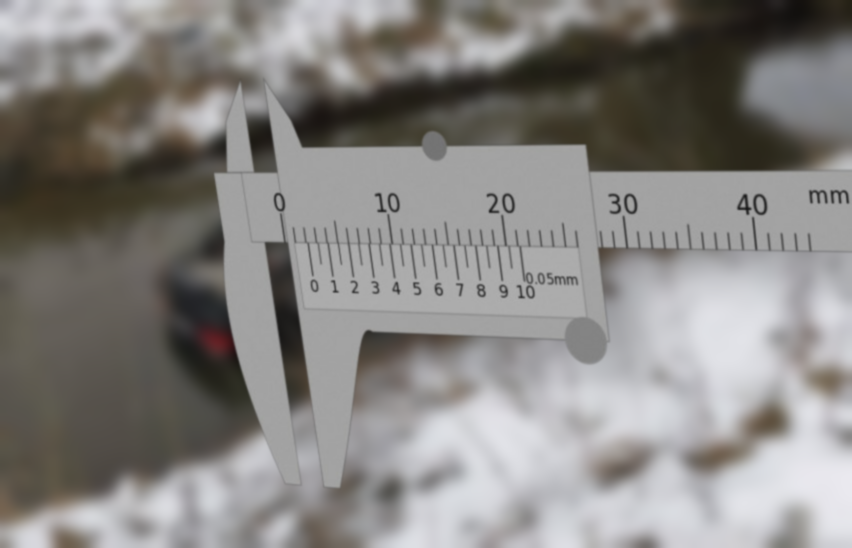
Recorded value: **2.2** mm
